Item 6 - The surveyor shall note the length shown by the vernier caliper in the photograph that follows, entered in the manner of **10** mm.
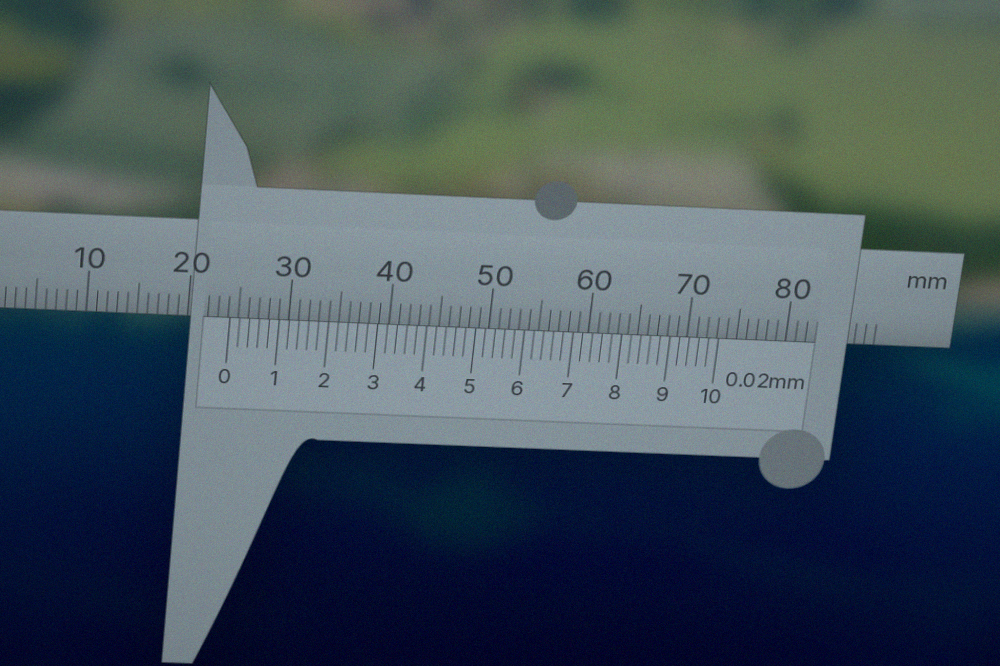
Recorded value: **24.2** mm
